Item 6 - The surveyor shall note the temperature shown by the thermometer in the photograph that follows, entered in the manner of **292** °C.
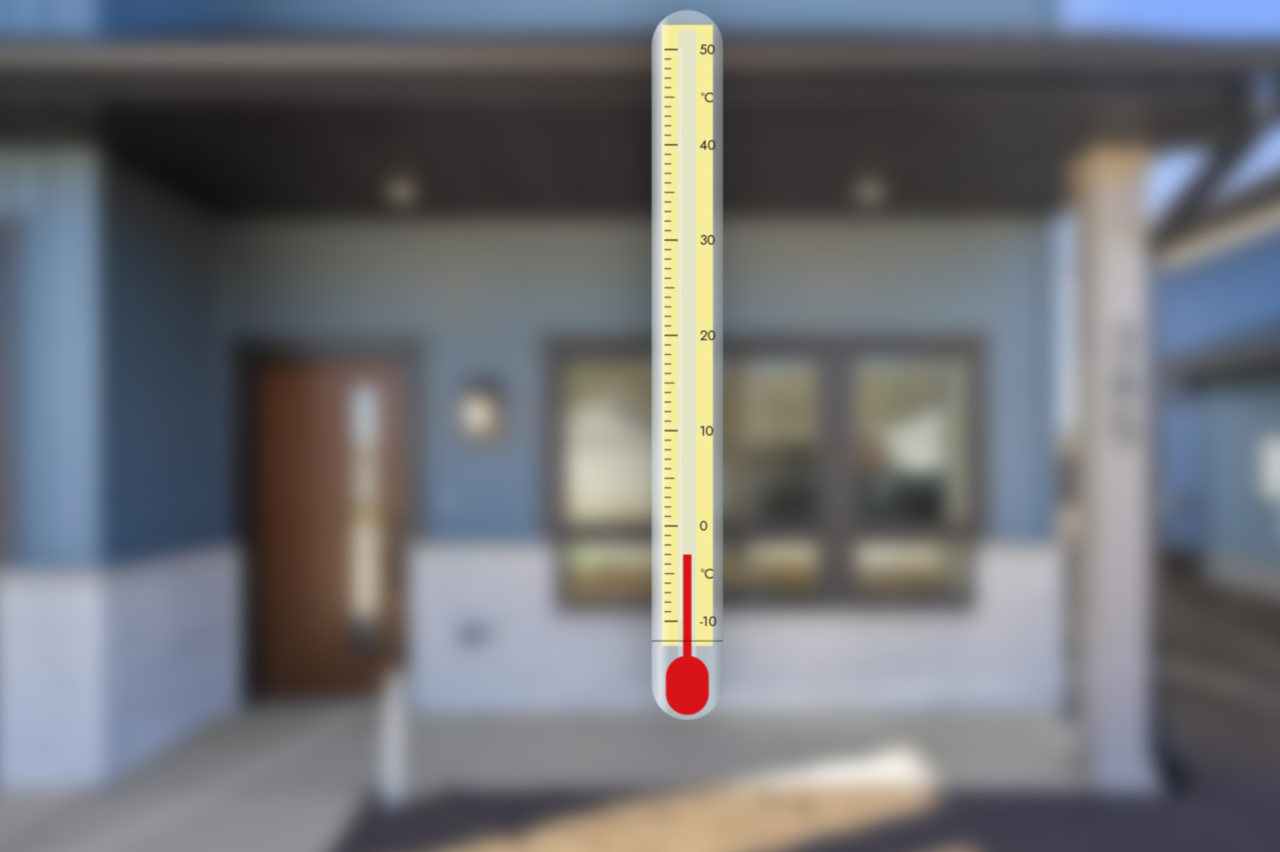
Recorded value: **-3** °C
